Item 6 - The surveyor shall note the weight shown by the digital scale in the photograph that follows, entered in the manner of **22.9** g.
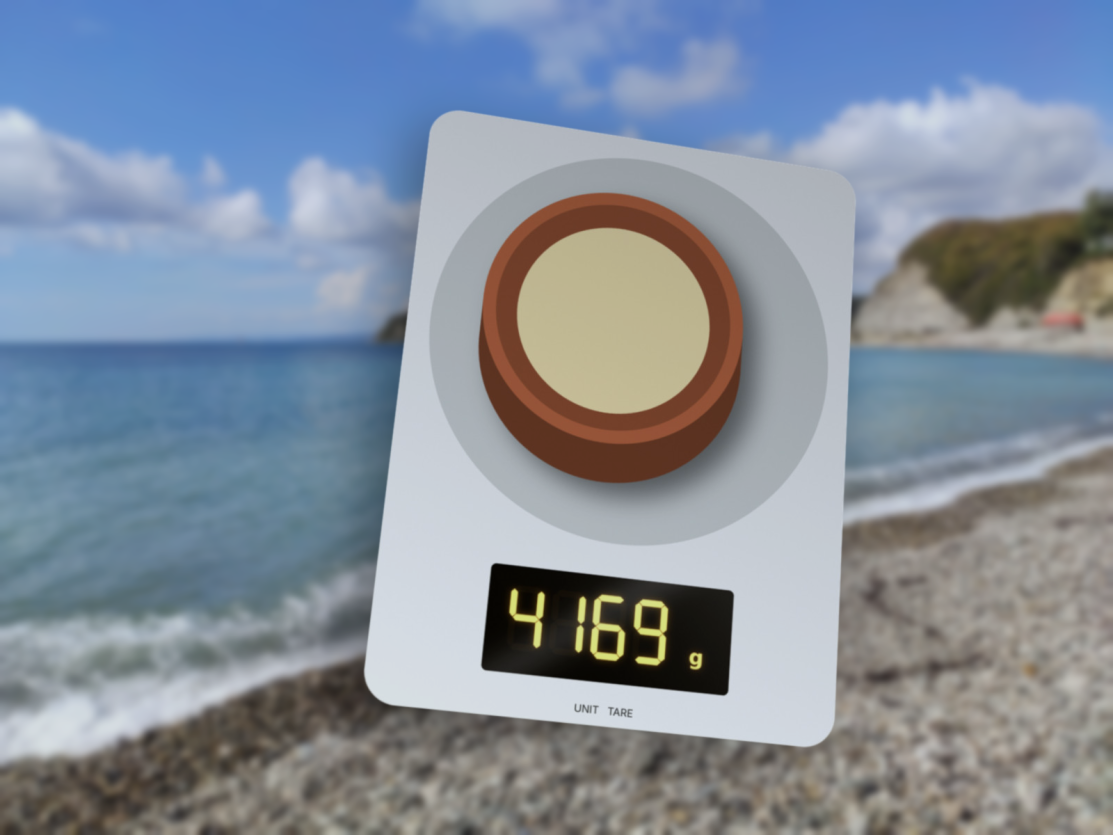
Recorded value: **4169** g
